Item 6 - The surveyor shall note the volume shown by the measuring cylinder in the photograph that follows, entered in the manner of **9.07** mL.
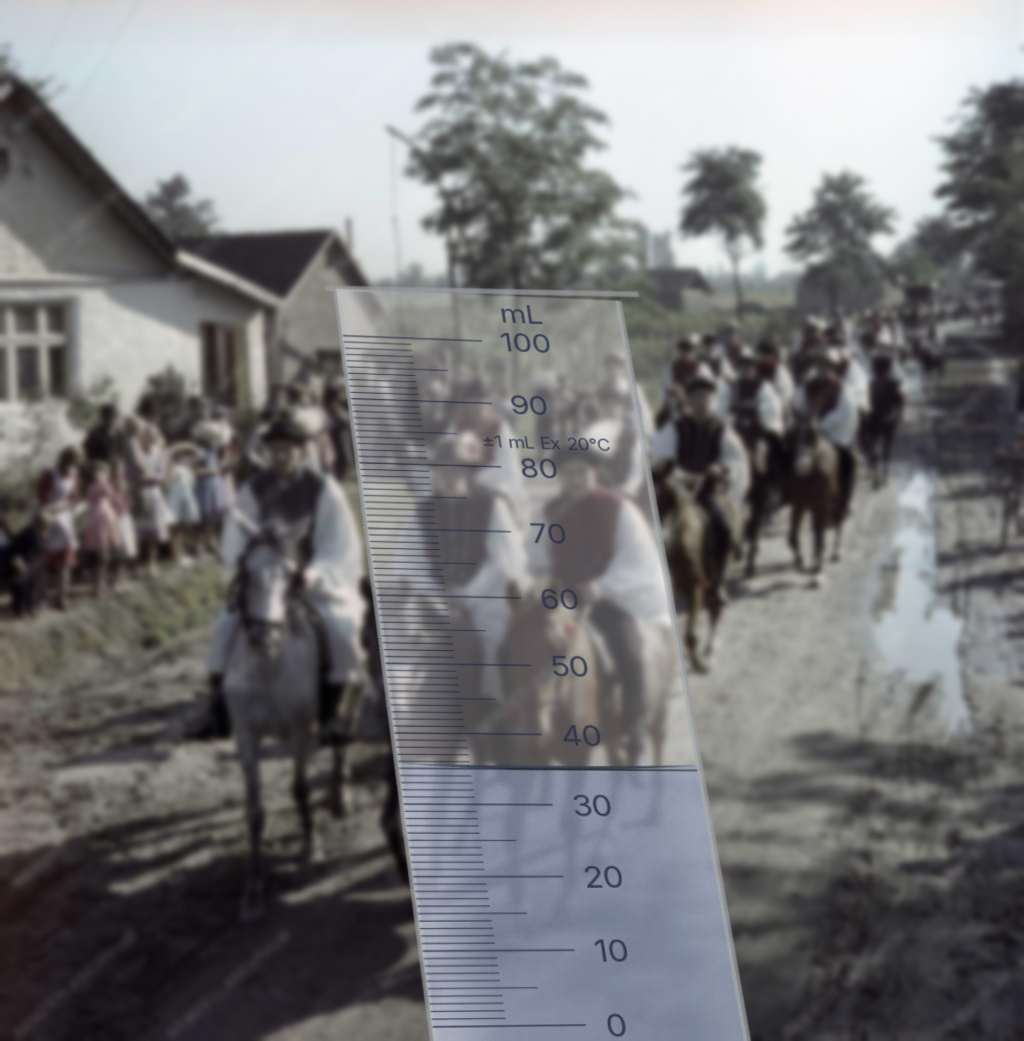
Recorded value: **35** mL
